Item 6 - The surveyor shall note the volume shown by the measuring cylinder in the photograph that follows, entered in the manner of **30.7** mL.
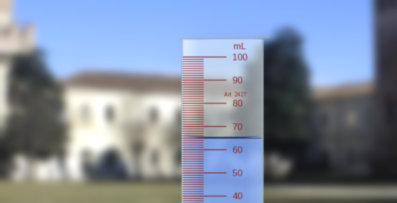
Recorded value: **65** mL
